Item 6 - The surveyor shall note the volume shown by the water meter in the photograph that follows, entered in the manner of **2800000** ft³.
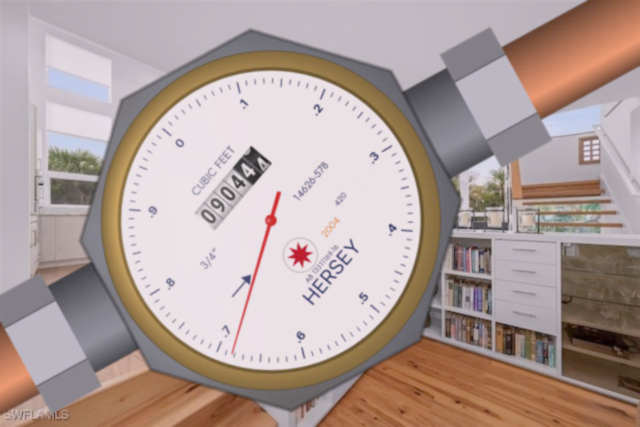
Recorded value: **90443.68** ft³
